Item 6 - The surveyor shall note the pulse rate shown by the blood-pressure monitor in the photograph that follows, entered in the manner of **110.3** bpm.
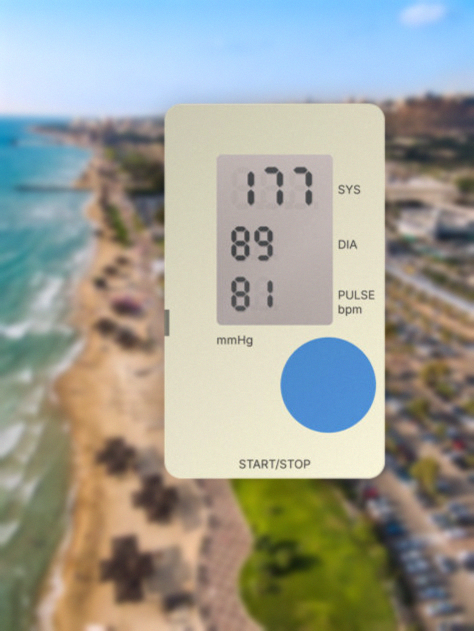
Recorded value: **81** bpm
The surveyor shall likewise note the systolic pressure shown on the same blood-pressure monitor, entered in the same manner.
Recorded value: **177** mmHg
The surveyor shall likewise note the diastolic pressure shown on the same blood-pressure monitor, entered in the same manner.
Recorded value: **89** mmHg
